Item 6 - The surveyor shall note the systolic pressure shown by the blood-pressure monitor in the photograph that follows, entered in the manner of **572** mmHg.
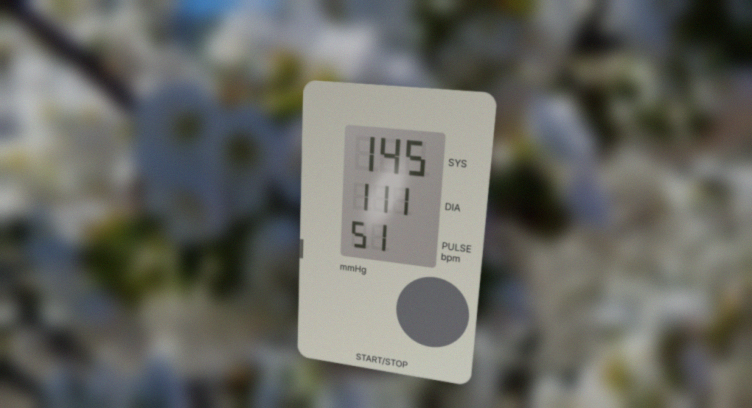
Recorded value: **145** mmHg
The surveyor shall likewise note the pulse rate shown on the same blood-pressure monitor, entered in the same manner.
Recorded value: **51** bpm
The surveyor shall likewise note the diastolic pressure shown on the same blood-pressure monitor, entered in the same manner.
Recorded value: **111** mmHg
